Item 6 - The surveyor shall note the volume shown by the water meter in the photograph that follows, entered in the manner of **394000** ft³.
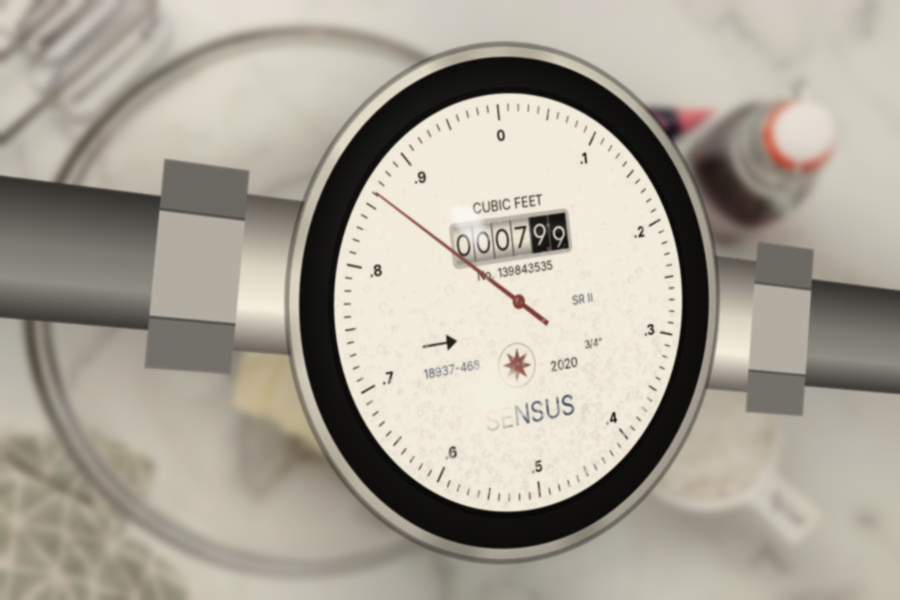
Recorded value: **798.86** ft³
